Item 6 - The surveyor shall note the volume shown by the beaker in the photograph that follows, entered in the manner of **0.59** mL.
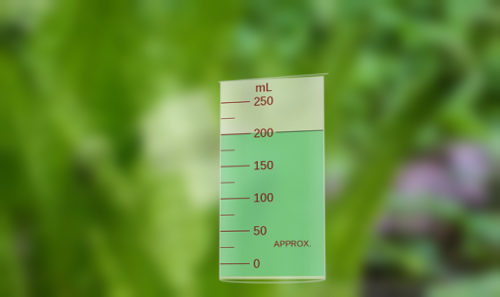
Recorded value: **200** mL
